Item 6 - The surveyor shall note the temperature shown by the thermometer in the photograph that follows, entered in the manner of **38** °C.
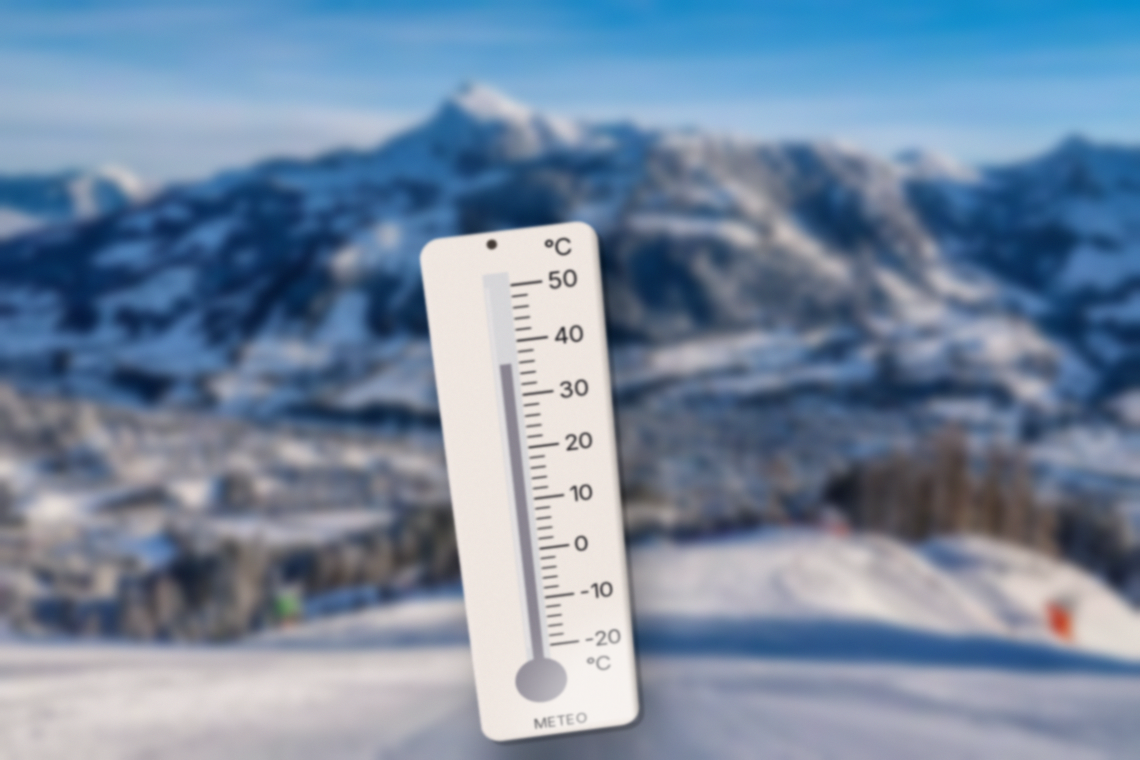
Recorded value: **36** °C
